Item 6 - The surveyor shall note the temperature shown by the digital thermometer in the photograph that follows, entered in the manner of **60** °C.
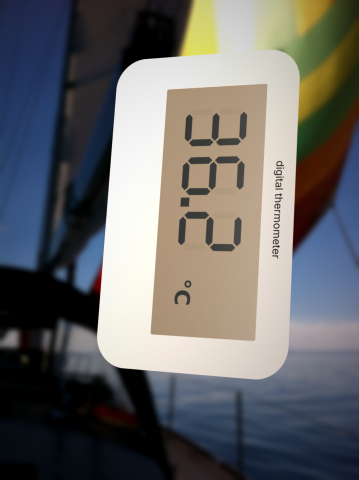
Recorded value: **36.2** °C
